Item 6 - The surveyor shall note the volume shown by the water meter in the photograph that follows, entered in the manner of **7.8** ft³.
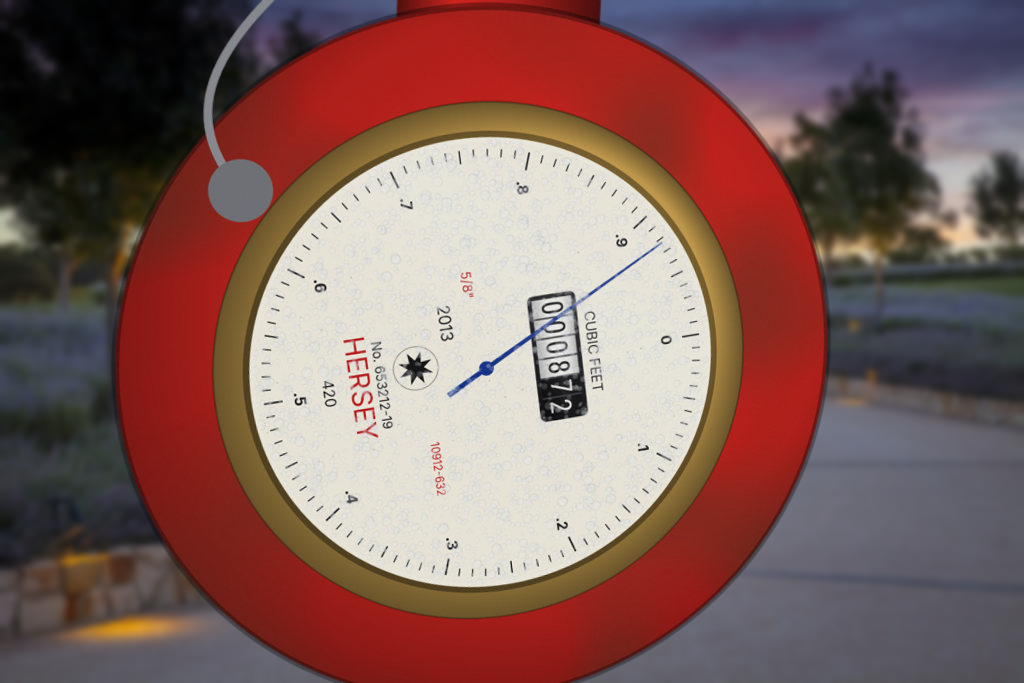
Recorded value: **871.92** ft³
